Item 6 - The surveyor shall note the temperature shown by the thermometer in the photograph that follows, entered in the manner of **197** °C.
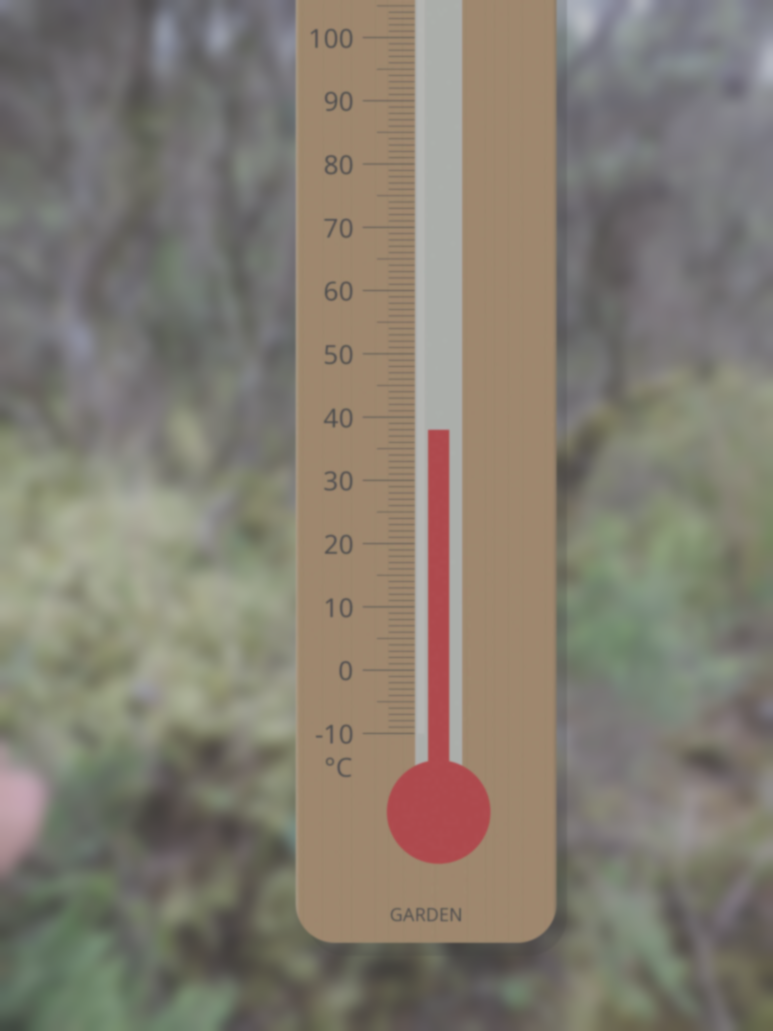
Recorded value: **38** °C
